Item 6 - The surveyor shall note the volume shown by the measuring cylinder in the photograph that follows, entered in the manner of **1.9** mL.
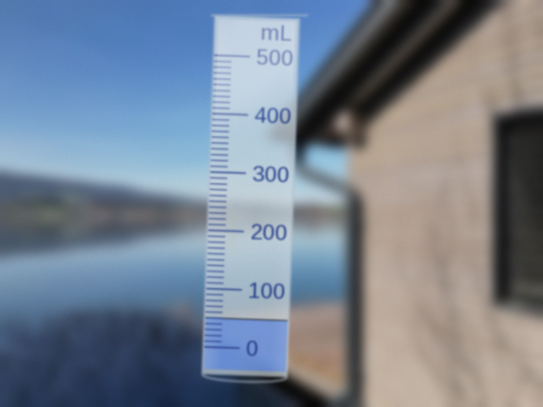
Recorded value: **50** mL
